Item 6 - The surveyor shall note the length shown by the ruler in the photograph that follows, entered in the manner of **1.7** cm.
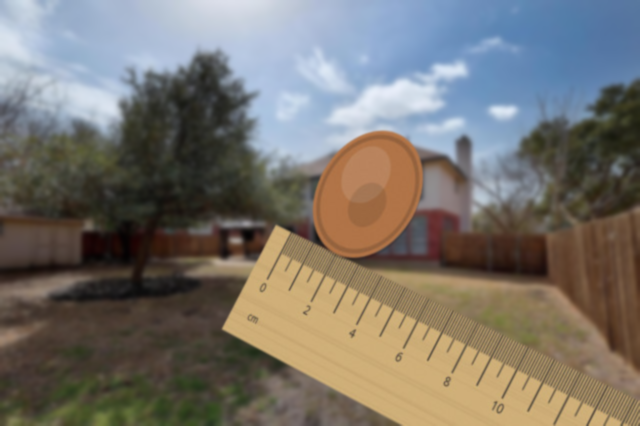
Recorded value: **4** cm
